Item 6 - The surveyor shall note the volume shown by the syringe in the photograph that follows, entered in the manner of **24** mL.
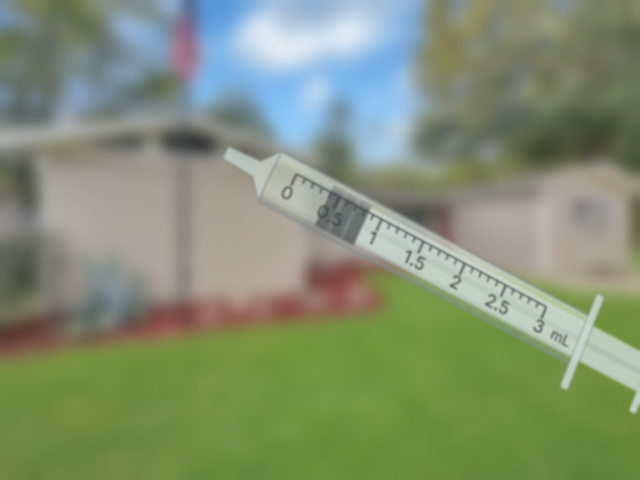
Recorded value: **0.4** mL
